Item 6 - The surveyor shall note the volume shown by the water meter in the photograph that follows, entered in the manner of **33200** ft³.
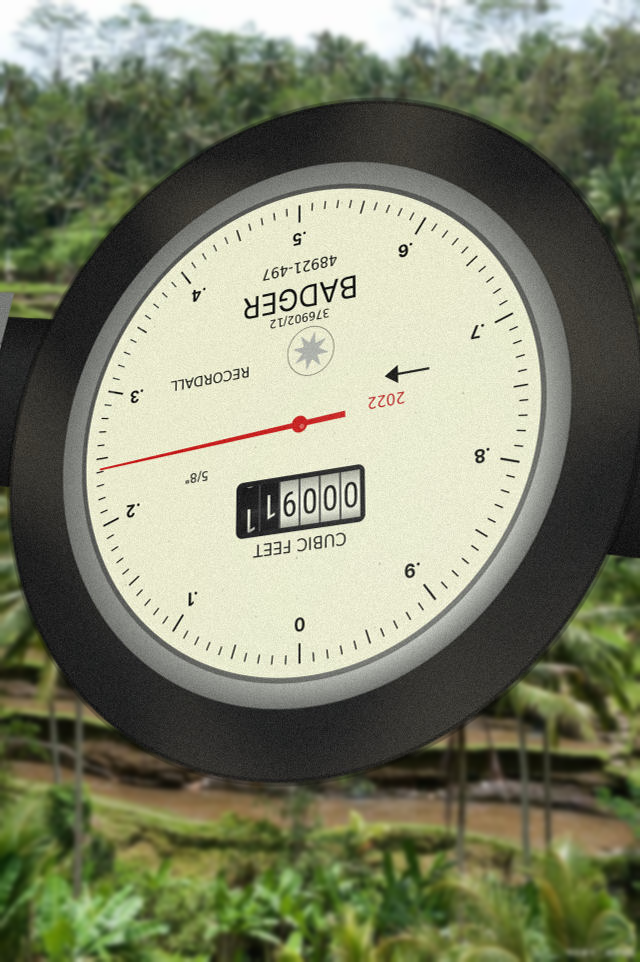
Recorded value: **911.24** ft³
